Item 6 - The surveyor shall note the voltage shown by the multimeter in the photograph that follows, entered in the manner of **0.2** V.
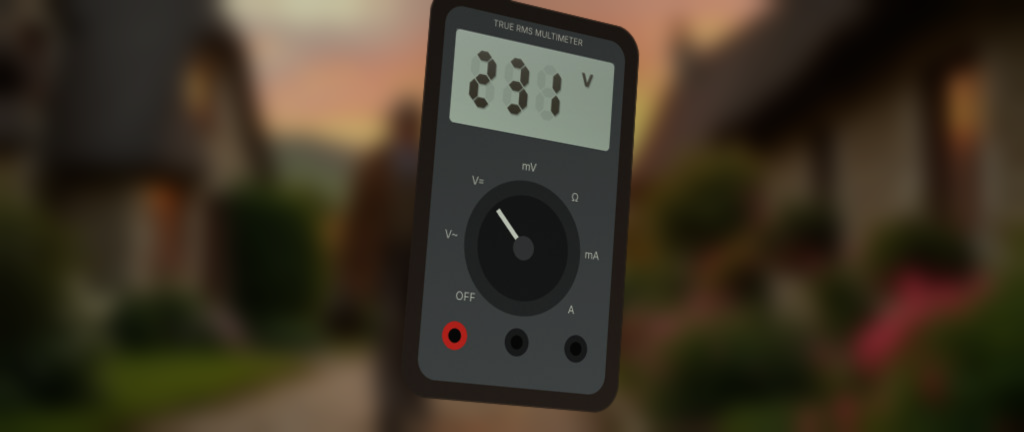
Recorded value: **231** V
